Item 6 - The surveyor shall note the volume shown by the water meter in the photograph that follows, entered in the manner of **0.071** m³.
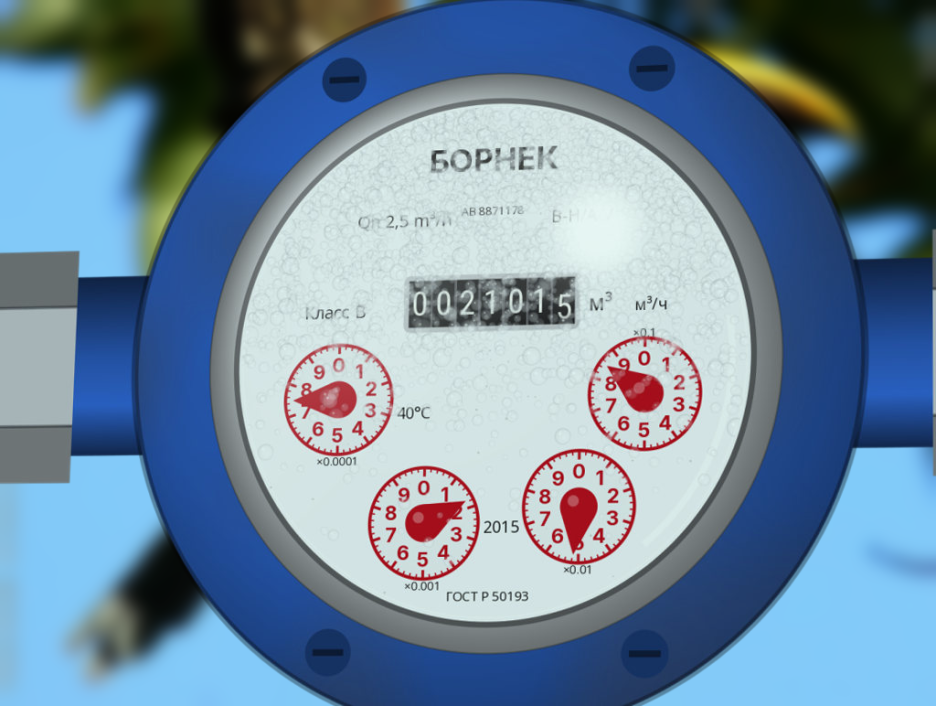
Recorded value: **21014.8517** m³
